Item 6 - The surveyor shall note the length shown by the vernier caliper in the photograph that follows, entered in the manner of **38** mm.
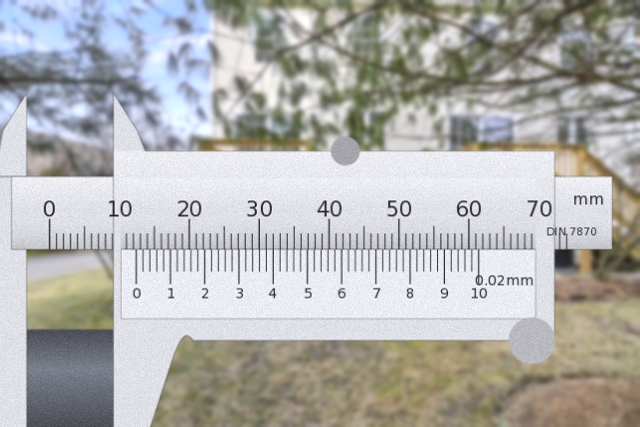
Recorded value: **12.4** mm
